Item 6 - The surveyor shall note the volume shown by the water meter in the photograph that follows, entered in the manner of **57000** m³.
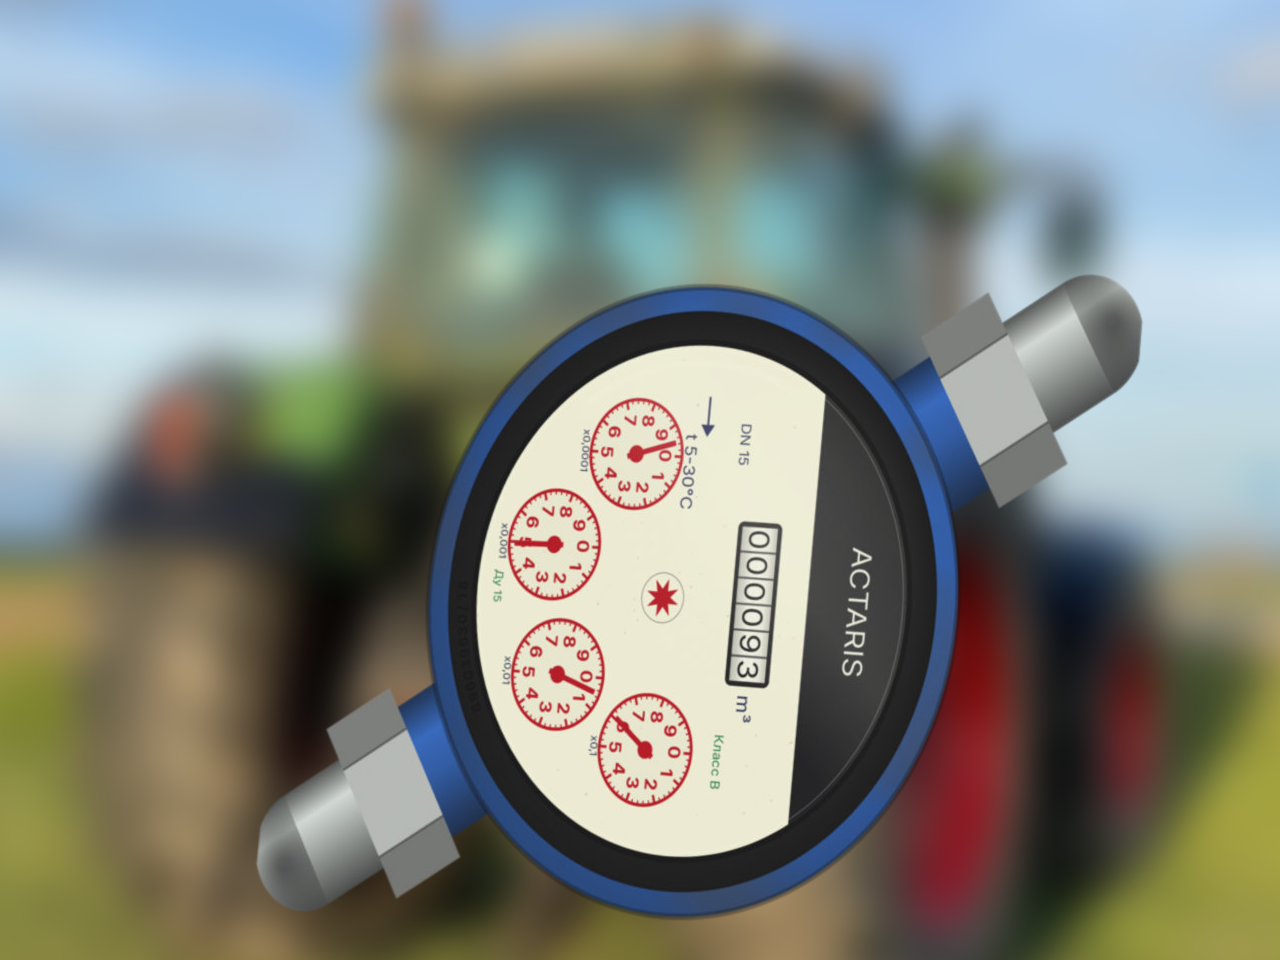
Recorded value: **93.6049** m³
